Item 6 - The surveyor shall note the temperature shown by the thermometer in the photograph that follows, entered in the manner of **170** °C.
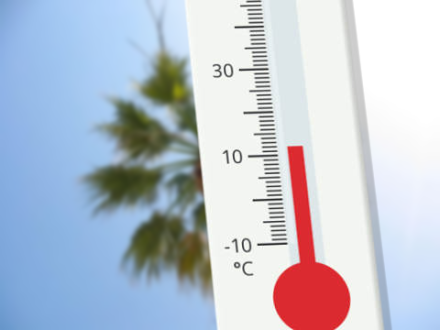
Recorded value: **12** °C
